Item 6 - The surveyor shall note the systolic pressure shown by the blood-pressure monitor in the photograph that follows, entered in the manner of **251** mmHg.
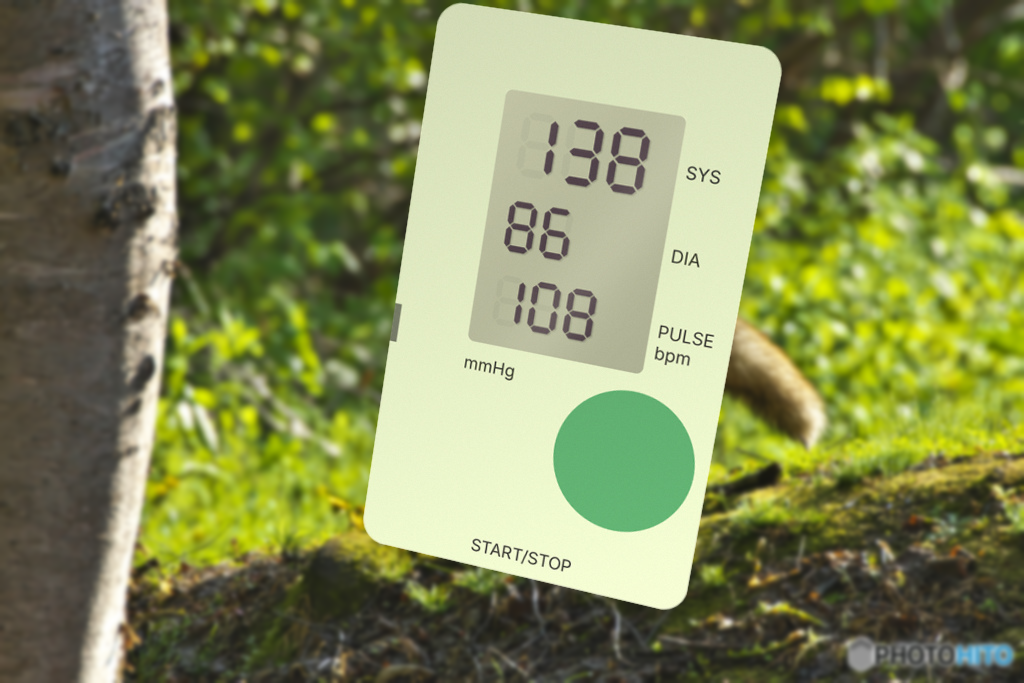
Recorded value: **138** mmHg
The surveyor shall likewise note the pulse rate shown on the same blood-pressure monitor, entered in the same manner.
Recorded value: **108** bpm
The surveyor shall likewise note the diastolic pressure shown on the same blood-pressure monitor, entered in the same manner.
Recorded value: **86** mmHg
